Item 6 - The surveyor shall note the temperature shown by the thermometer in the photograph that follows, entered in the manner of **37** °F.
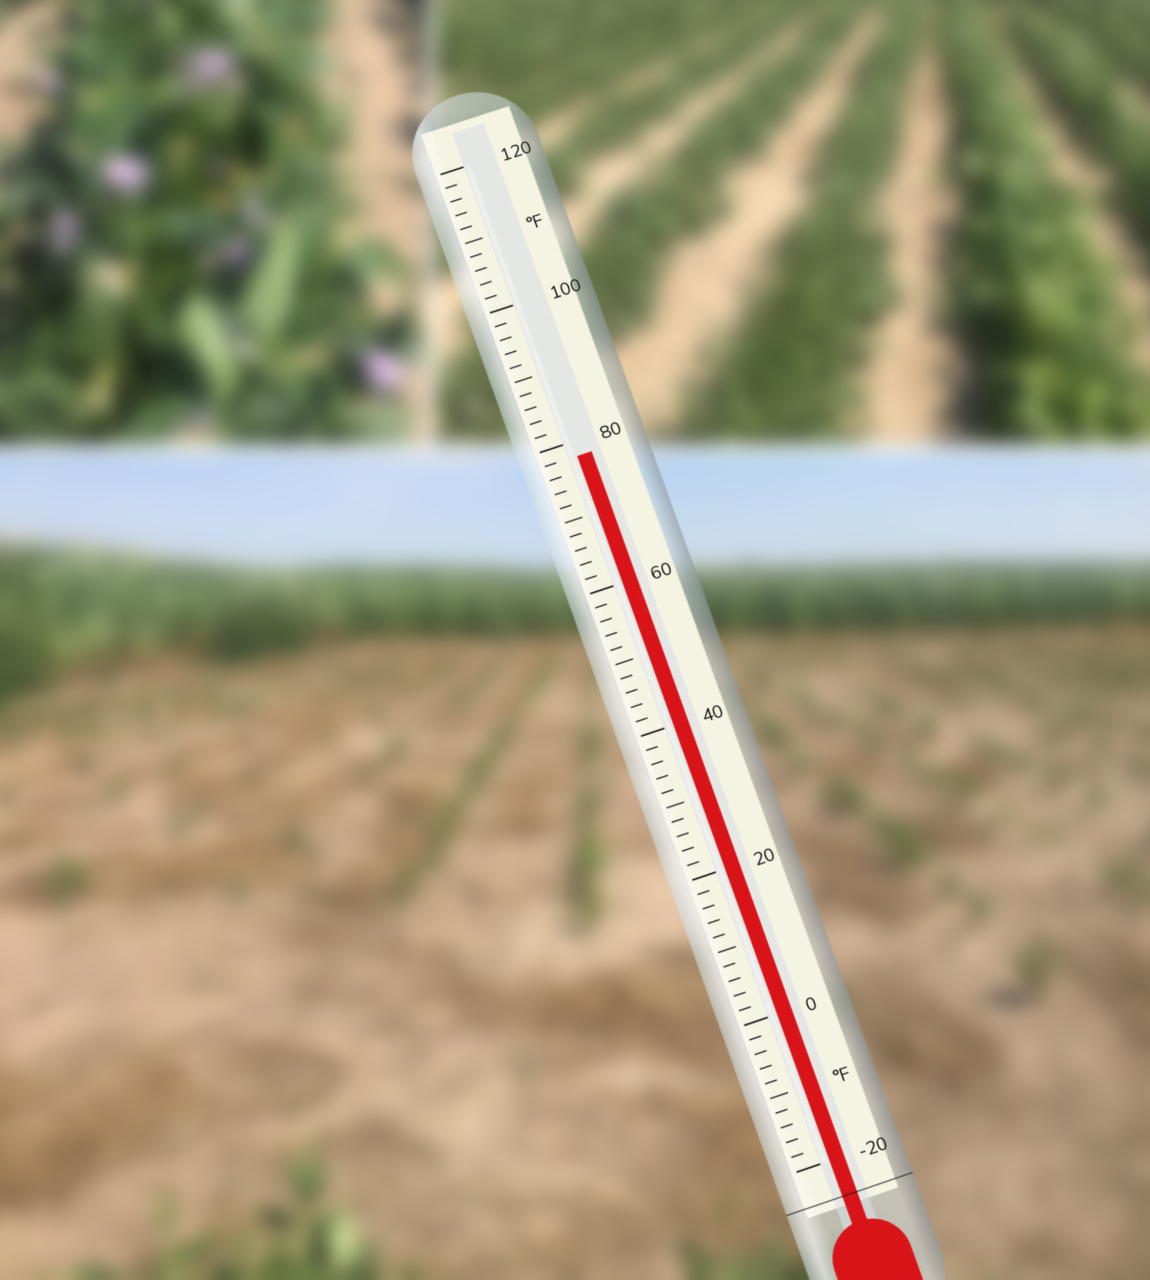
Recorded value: **78** °F
